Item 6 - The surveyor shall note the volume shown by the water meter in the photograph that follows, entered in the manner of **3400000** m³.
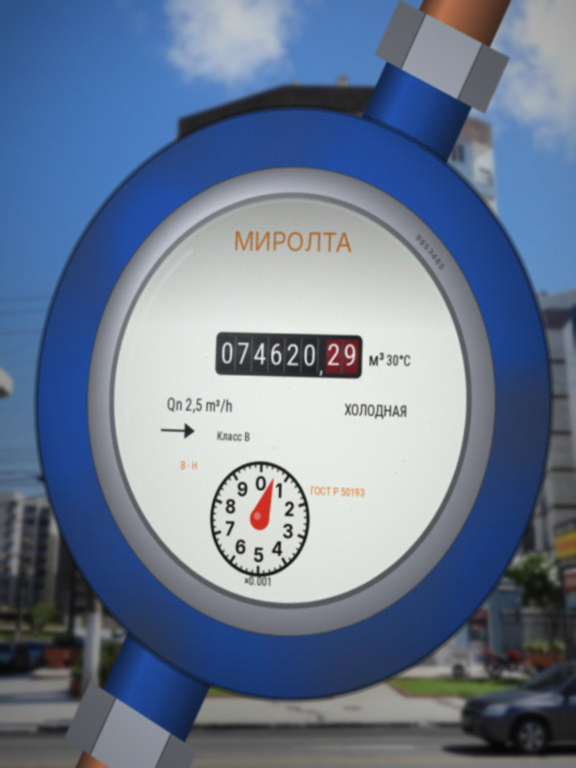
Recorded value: **74620.290** m³
